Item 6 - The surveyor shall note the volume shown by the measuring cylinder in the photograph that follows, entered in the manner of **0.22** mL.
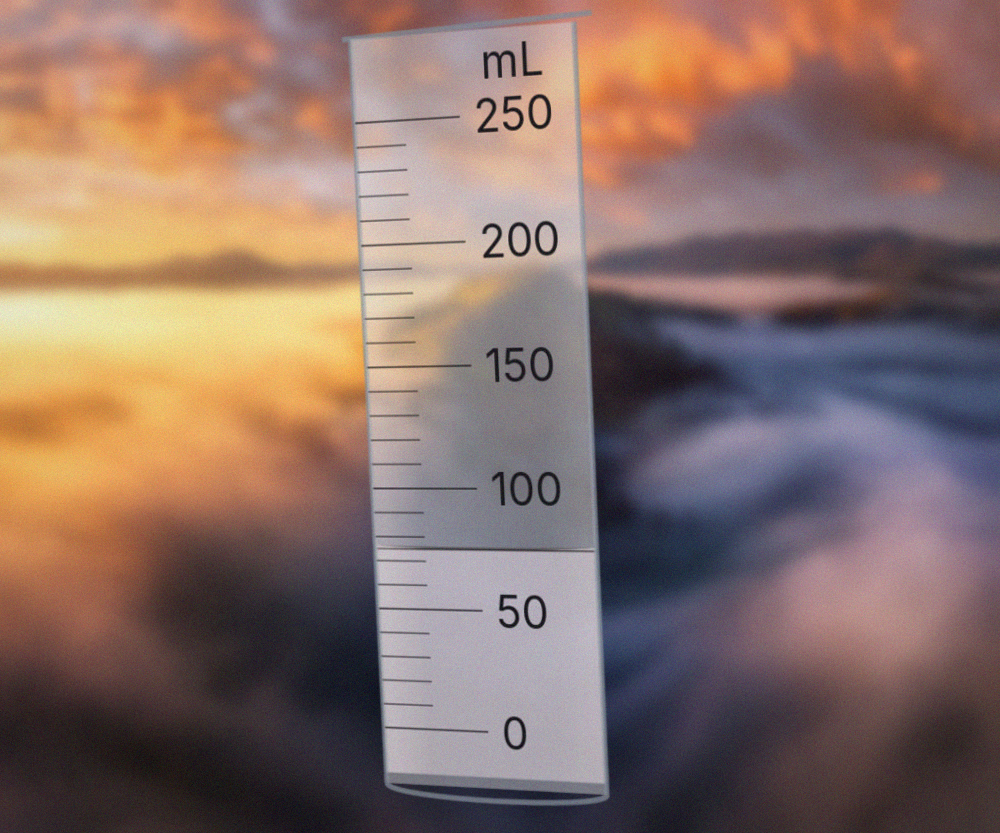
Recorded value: **75** mL
